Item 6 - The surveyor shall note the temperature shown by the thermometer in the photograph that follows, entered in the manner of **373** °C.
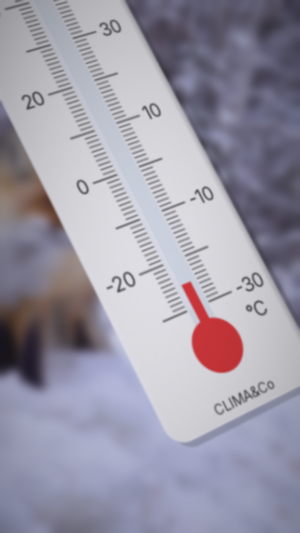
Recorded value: **-25** °C
